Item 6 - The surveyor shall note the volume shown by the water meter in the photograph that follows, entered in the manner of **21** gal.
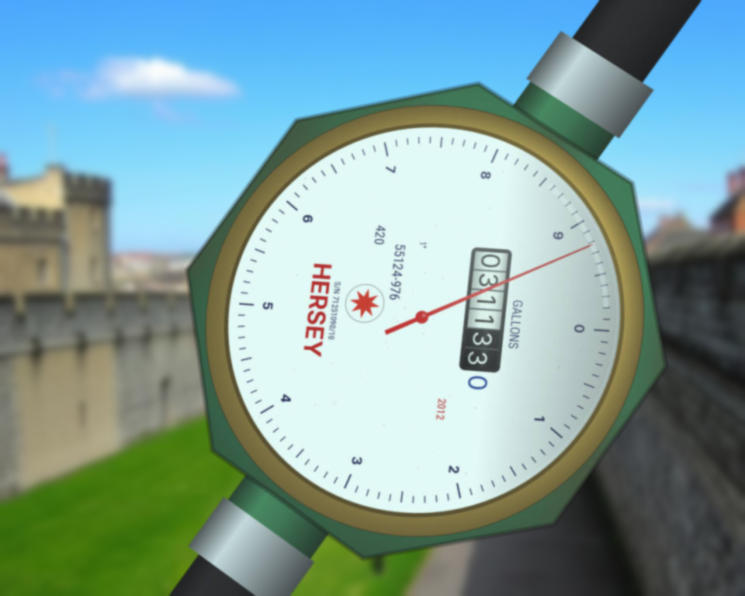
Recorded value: **311329.2** gal
